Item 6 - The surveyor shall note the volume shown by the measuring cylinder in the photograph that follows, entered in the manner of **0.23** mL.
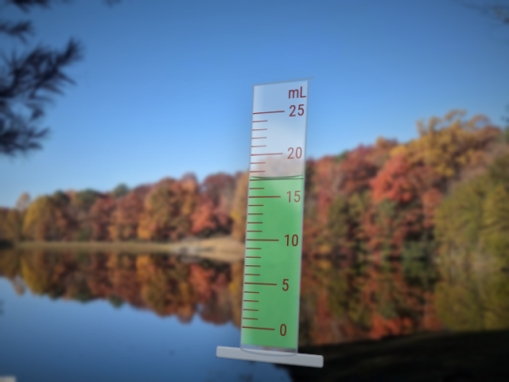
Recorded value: **17** mL
